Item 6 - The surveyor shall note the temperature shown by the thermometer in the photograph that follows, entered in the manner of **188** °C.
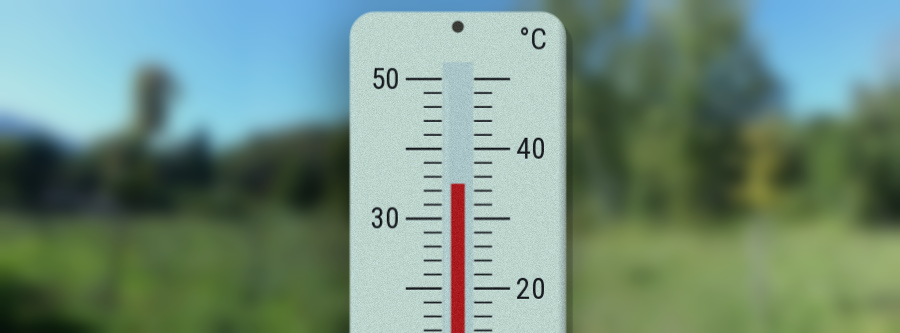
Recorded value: **35** °C
